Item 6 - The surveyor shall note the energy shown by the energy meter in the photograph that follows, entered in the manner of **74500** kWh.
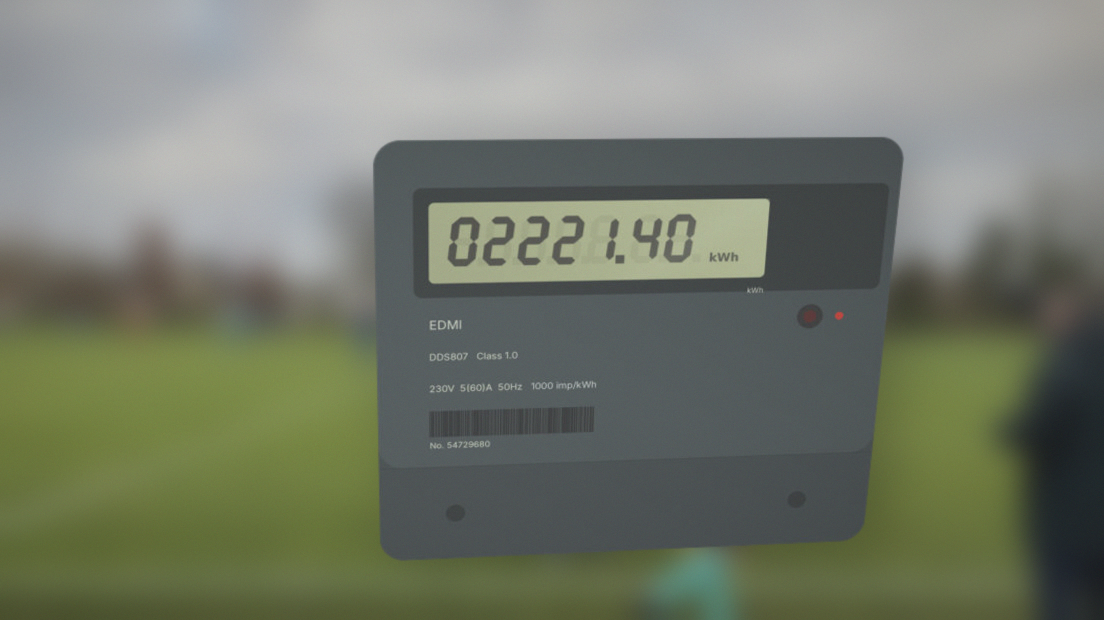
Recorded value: **2221.40** kWh
